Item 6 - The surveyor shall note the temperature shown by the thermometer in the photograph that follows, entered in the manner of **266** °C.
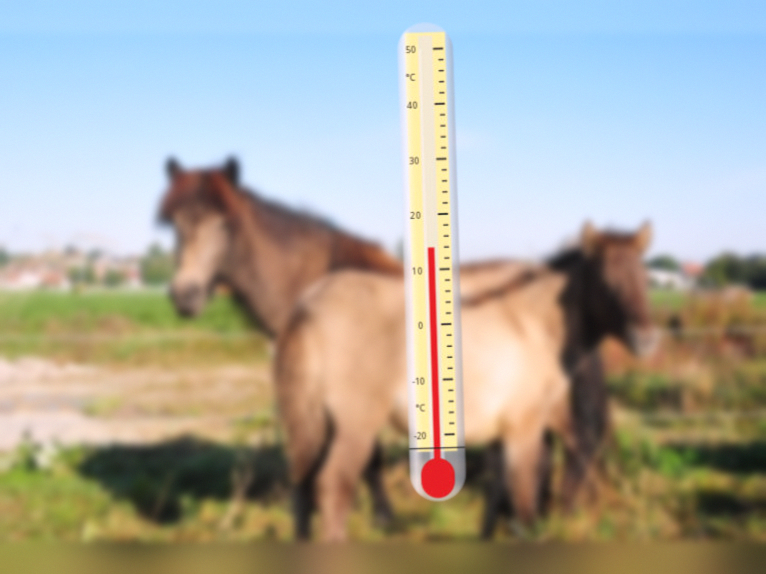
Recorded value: **14** °C
